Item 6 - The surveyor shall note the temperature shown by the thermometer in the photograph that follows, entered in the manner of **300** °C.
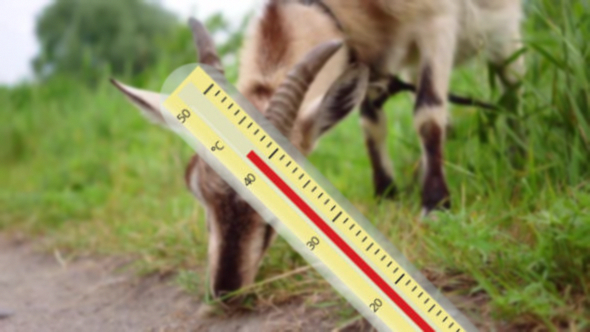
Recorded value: **42** °C
